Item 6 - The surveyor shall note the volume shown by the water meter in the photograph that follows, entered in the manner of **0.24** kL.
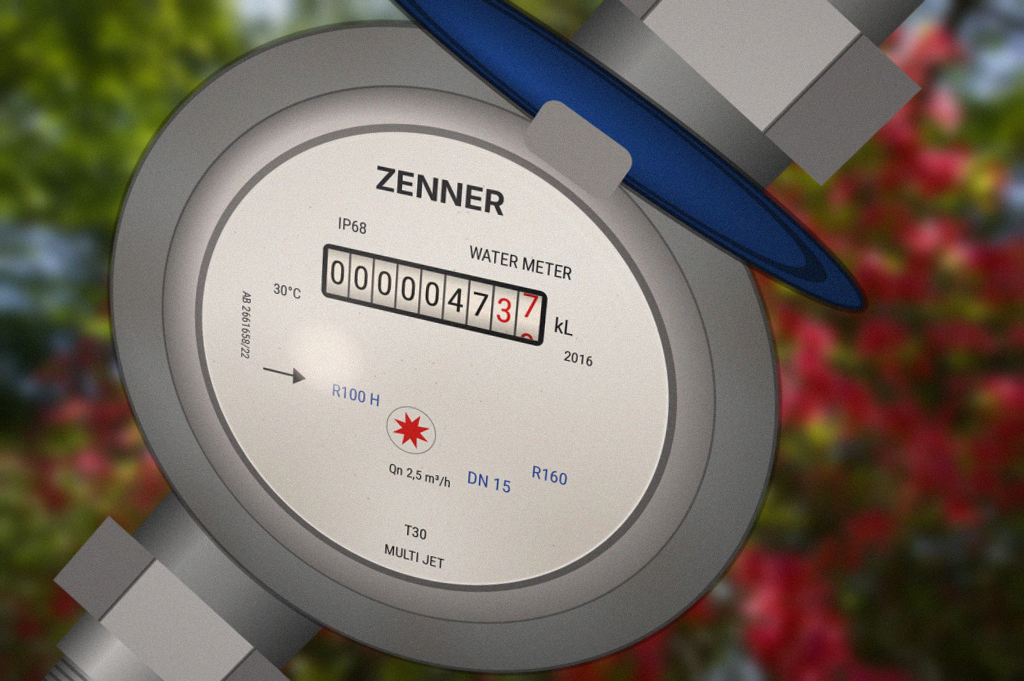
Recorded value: **47.37** kL
